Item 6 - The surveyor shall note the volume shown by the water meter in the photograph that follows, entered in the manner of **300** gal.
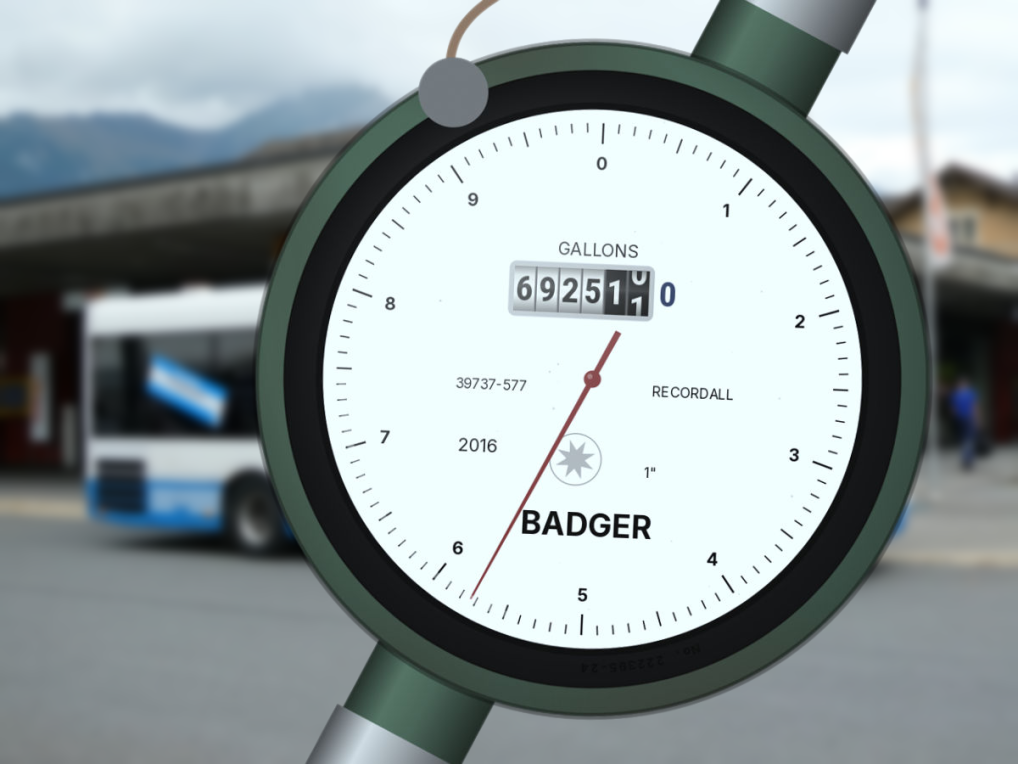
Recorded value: **6925105.7** gal
